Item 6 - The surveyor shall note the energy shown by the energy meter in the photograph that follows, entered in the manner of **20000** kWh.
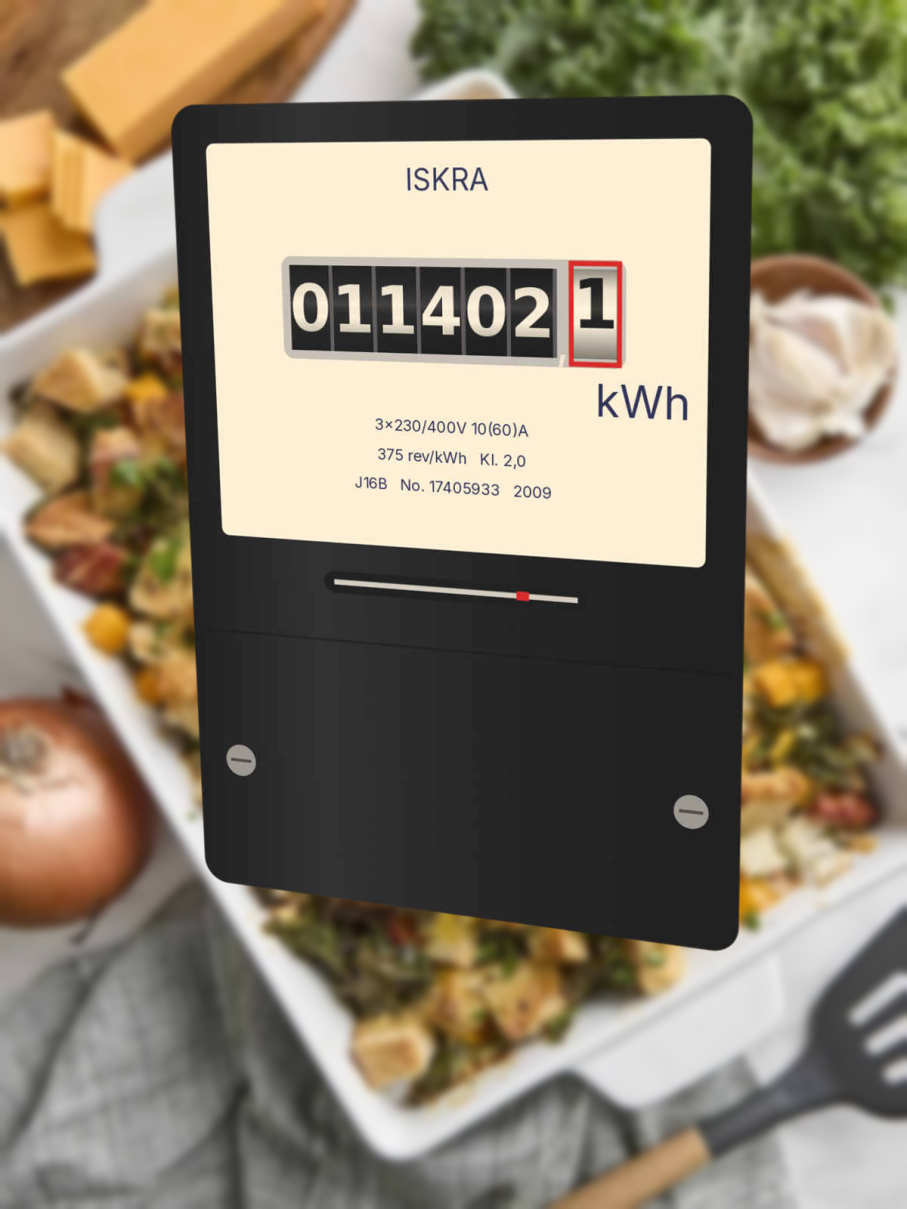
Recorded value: **11402.1** kWh
